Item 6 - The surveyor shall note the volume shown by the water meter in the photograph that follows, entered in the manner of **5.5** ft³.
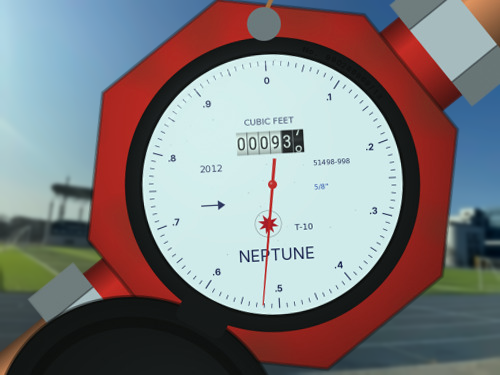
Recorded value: **937.52** ft³
